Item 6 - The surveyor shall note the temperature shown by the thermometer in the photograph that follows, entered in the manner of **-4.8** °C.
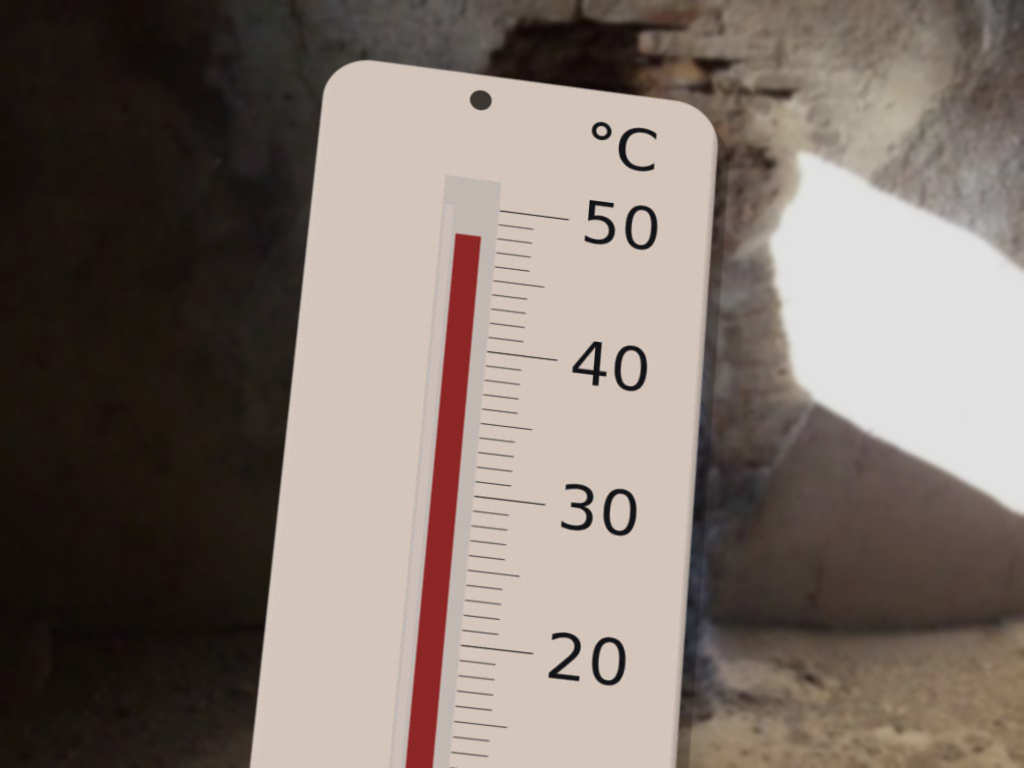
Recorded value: **48** °C
